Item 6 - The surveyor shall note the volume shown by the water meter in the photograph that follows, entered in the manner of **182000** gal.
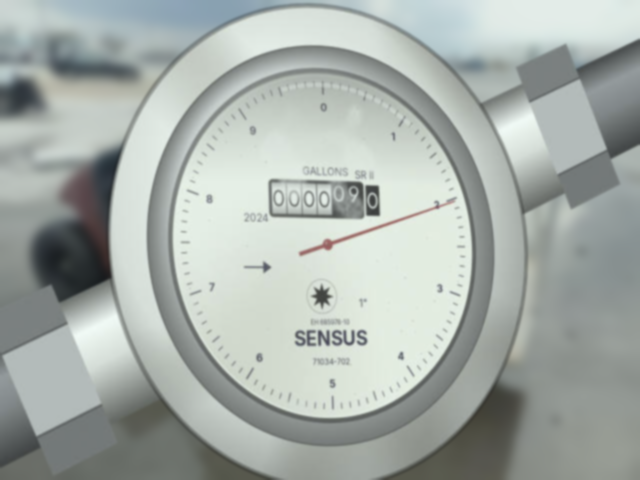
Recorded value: **92.0** gal
